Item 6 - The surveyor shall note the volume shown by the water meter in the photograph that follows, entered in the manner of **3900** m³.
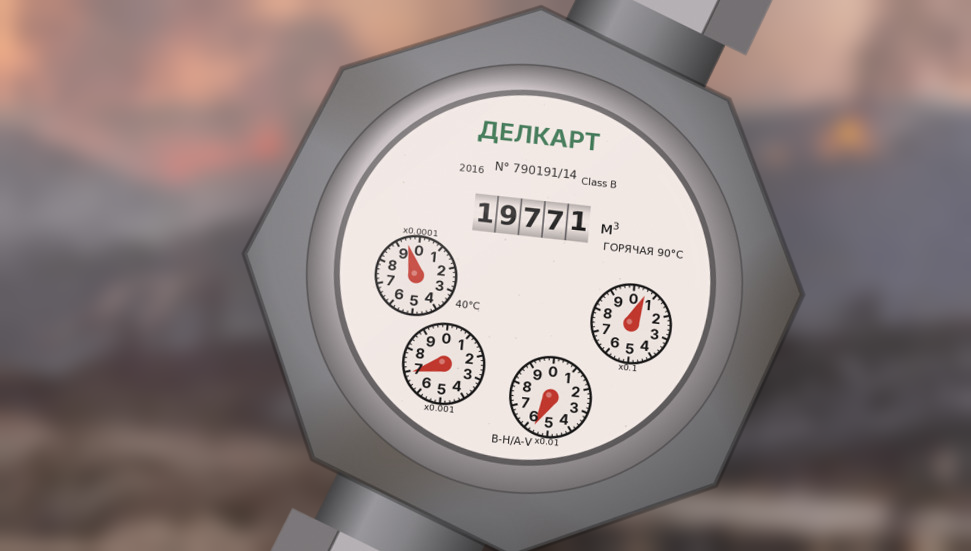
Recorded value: **19771.0569** m³
